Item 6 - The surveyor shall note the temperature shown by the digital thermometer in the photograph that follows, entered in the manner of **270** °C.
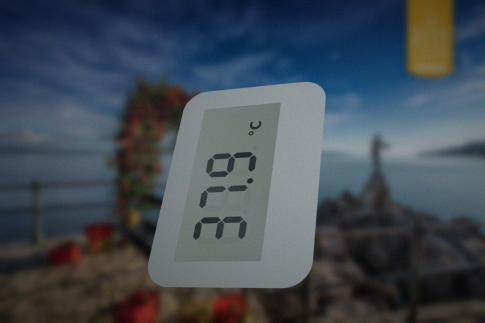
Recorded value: **37.9** °C
